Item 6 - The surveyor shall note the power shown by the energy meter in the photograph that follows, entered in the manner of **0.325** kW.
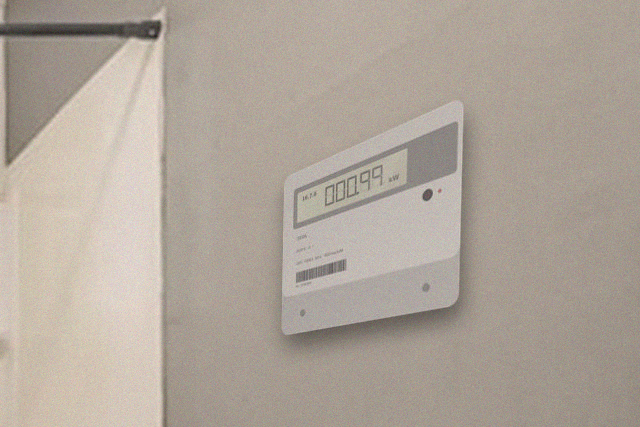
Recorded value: **0.99** kW
